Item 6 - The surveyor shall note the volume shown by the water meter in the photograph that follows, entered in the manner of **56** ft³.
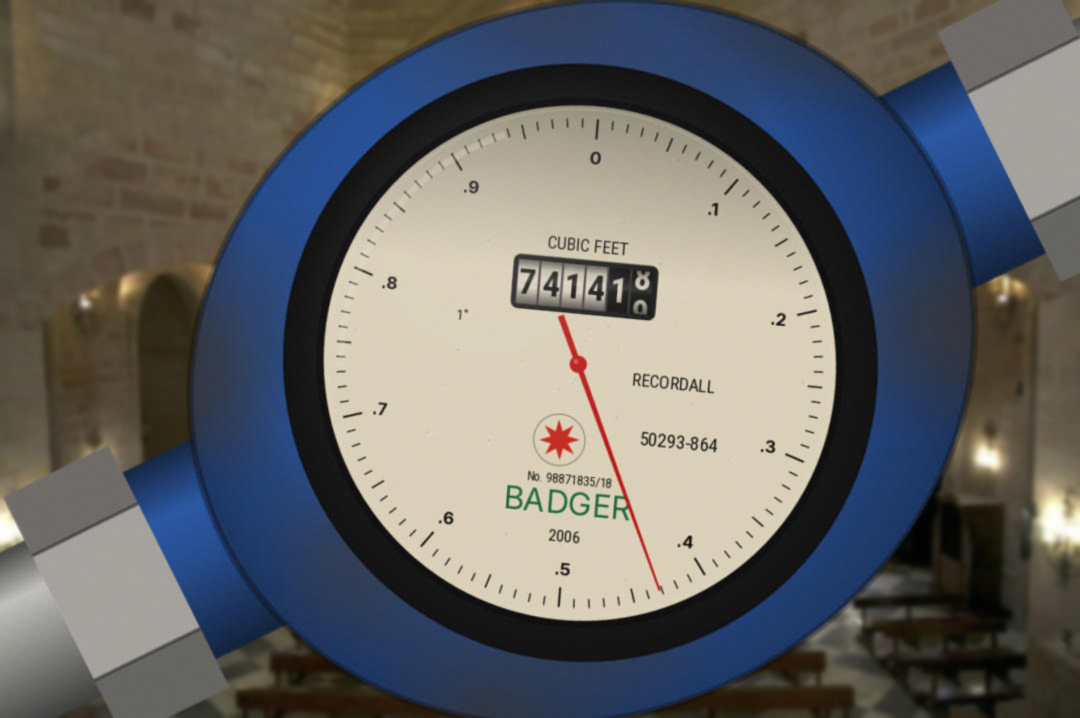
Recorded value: **741418.43** ft³
